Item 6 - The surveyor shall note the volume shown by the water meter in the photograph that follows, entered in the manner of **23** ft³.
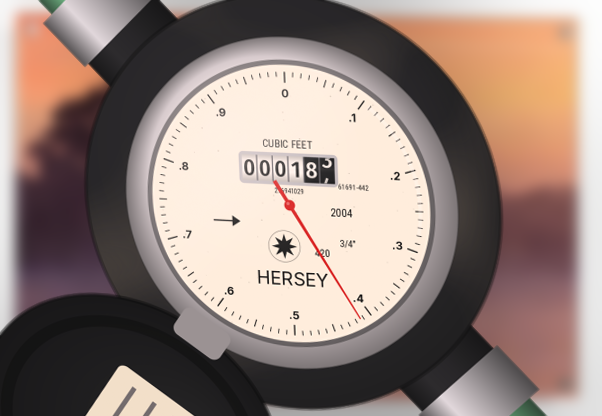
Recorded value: **183.41** ft³
